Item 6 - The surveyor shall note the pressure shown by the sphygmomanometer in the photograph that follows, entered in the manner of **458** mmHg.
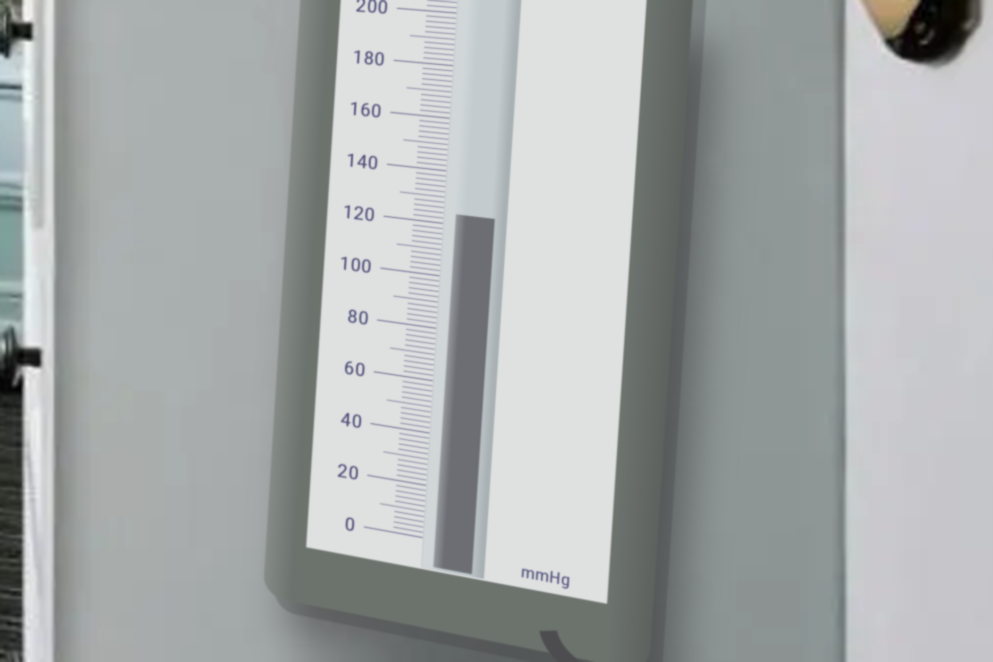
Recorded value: **124** mmHg
